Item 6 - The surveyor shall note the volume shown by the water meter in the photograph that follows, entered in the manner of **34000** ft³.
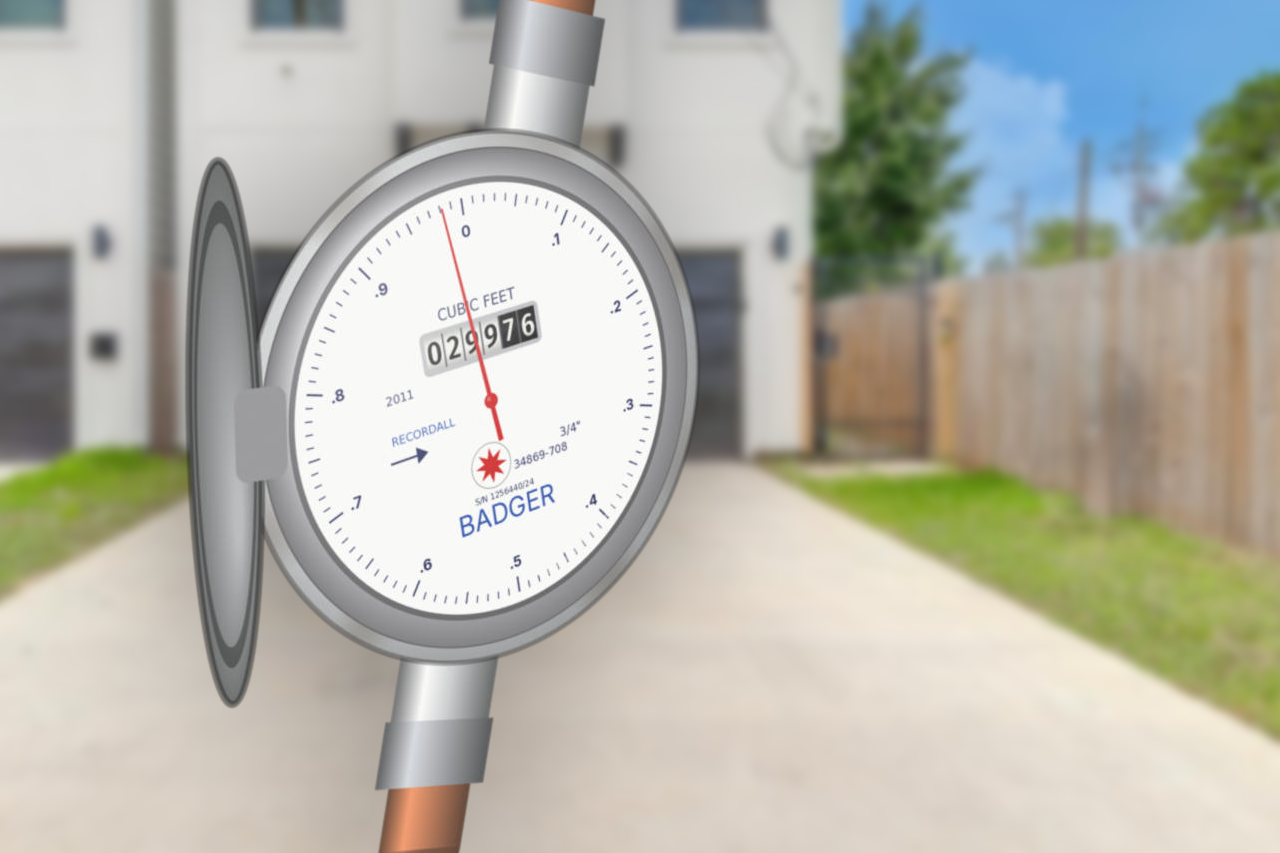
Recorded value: **29975.98** ft³
